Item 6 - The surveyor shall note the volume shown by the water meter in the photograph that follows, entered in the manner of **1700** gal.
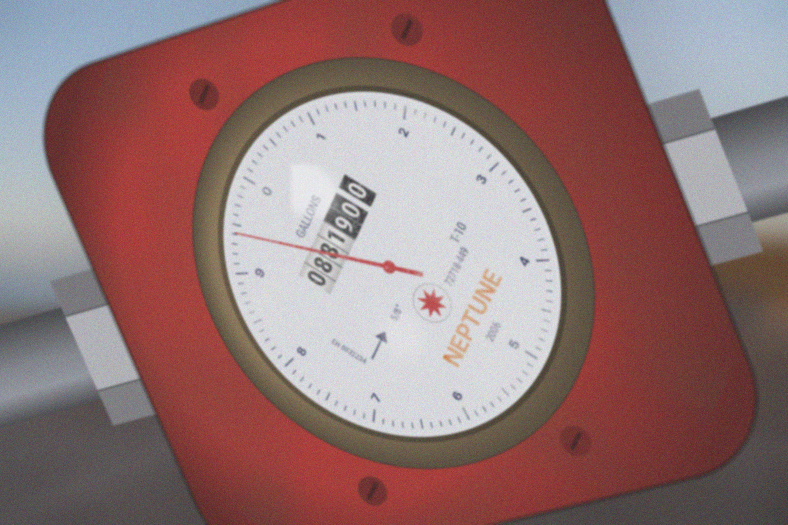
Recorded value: **881899.4** gal
